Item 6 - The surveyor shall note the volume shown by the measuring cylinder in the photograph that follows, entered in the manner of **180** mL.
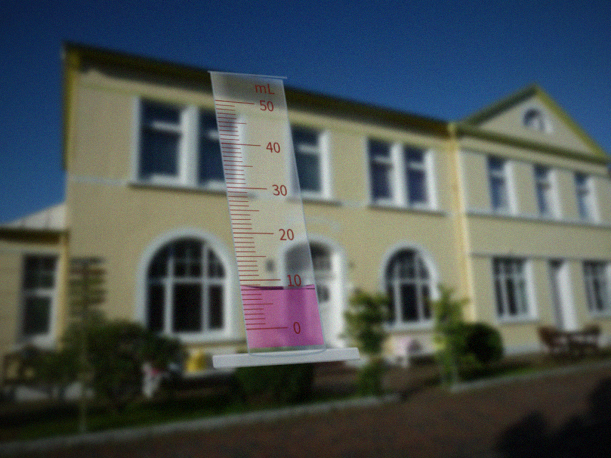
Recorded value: **8** mL
